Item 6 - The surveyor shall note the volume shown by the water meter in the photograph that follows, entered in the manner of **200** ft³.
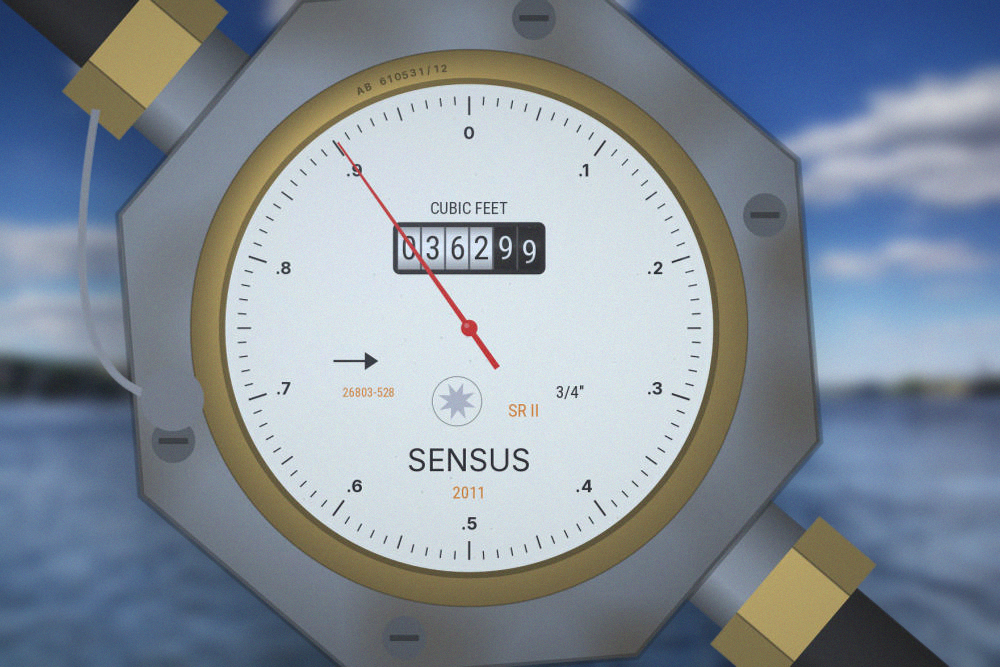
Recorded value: **36298.90** ft³
